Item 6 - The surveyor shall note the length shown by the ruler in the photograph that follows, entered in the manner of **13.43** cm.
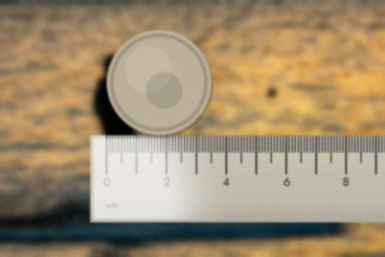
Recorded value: **3.5** cm
